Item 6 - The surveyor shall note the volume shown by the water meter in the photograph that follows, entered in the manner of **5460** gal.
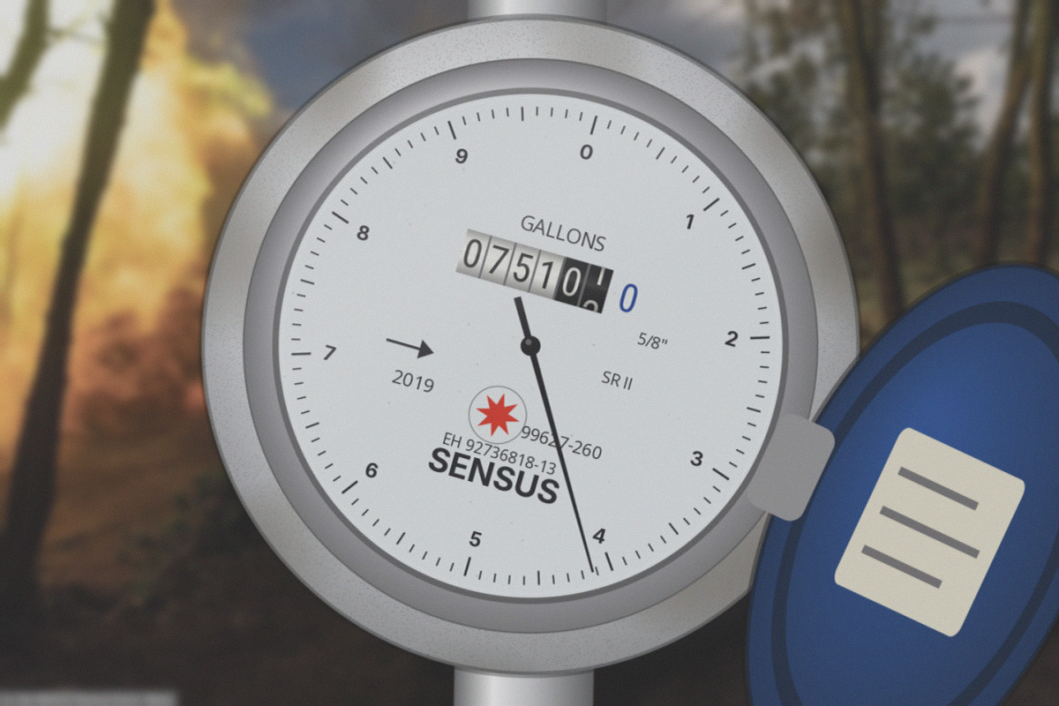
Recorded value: **751014.1** gal
